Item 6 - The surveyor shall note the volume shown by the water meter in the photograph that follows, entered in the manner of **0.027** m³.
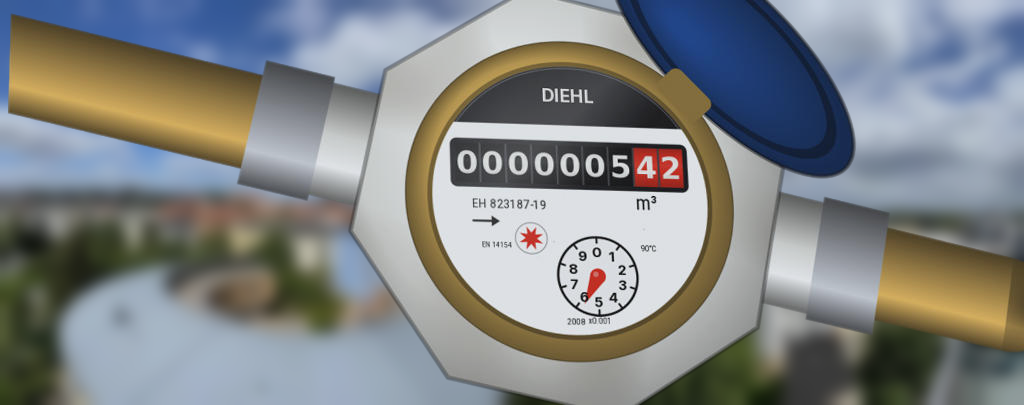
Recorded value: **5.425** m³
